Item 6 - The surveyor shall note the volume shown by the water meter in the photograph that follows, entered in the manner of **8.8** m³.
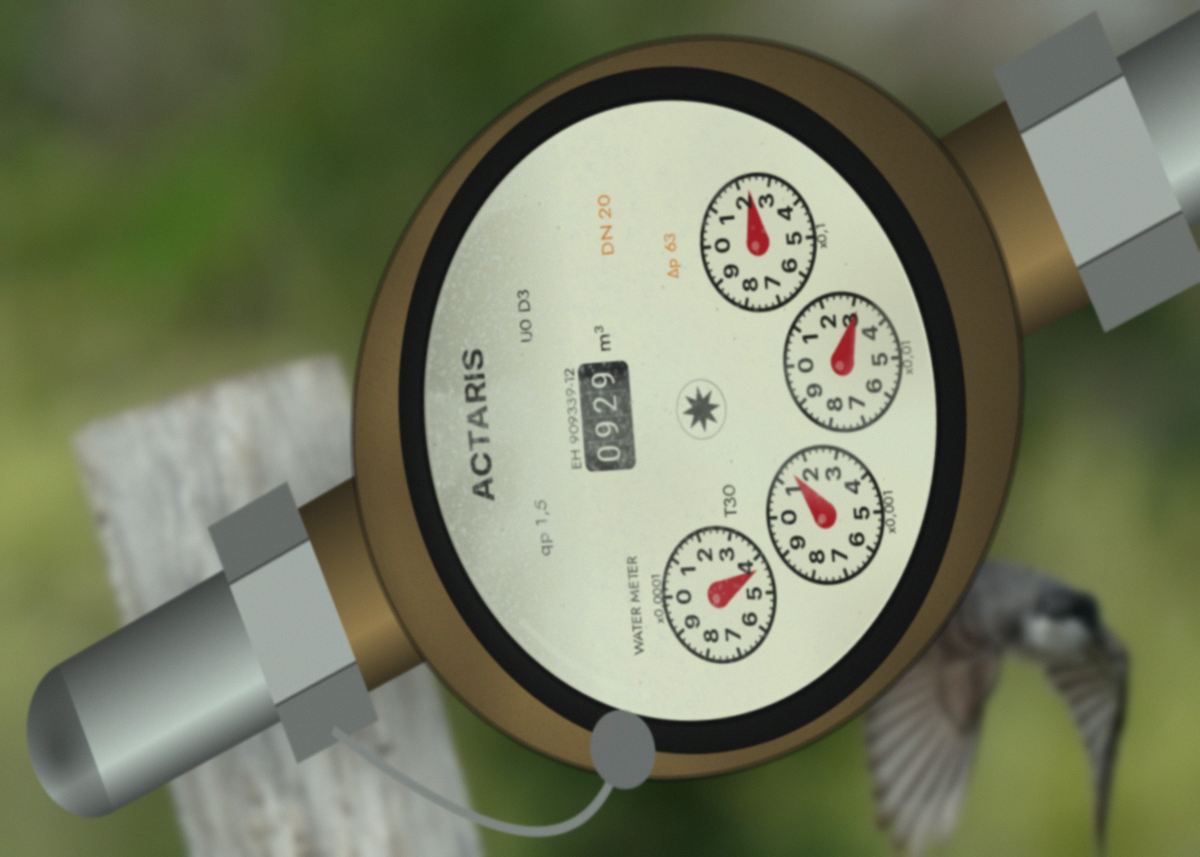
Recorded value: **929.2314** m³
